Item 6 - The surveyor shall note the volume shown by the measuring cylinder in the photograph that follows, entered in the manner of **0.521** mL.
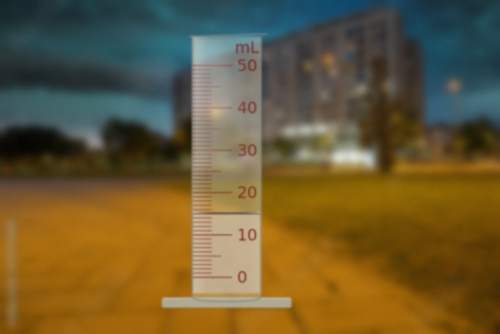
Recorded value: **15** mL
